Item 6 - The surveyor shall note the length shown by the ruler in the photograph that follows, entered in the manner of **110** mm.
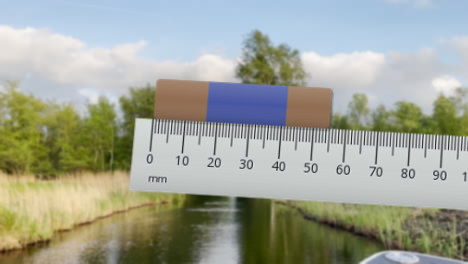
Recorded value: **55** mm
